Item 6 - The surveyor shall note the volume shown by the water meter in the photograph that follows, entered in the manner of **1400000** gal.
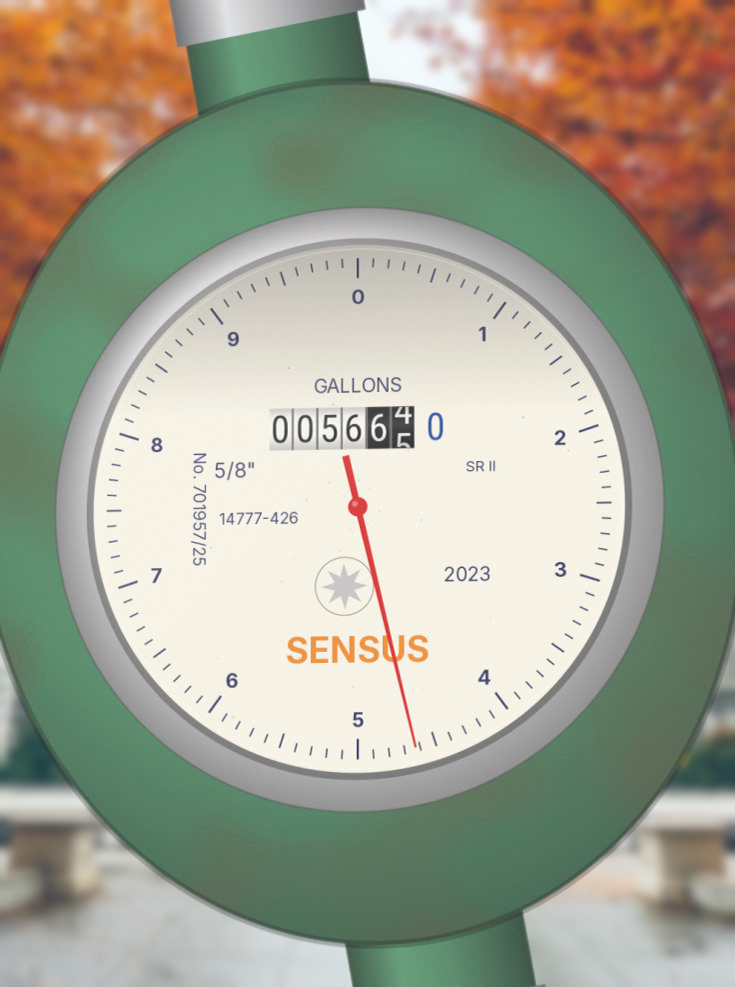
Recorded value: **56644.6** gal
